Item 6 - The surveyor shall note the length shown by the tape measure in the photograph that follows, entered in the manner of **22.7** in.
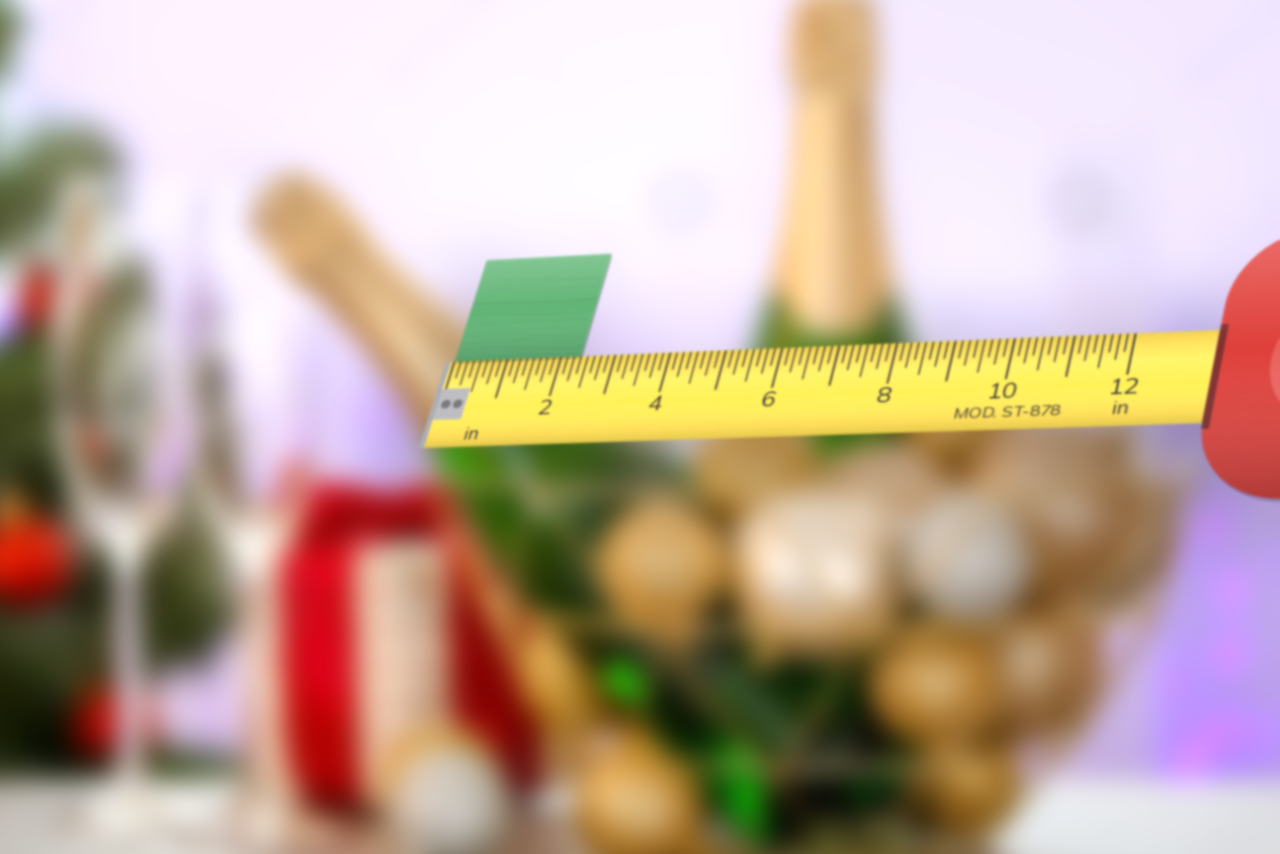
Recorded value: **2.375** in
